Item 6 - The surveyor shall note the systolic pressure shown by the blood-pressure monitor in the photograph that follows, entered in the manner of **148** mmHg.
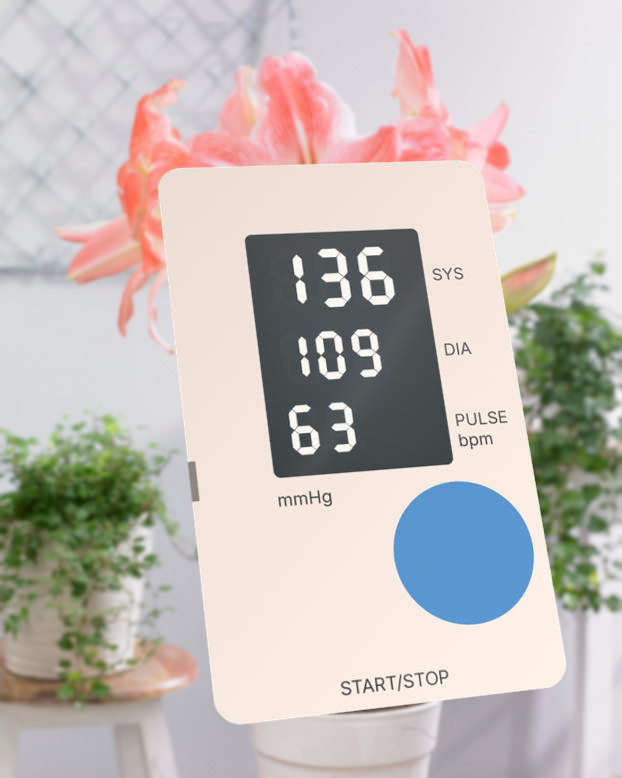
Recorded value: **136** mmHg
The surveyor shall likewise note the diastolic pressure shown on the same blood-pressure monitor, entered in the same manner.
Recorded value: **109** mmHg
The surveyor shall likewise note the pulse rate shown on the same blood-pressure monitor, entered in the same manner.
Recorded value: **63** bpm
